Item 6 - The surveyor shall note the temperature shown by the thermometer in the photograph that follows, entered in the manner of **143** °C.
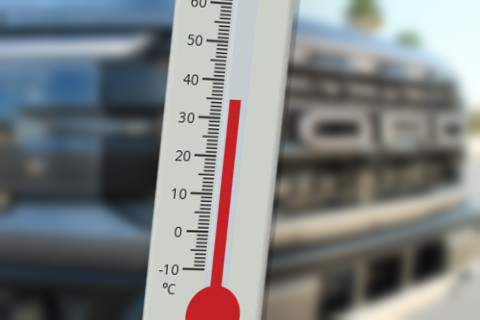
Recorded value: **35** °C
